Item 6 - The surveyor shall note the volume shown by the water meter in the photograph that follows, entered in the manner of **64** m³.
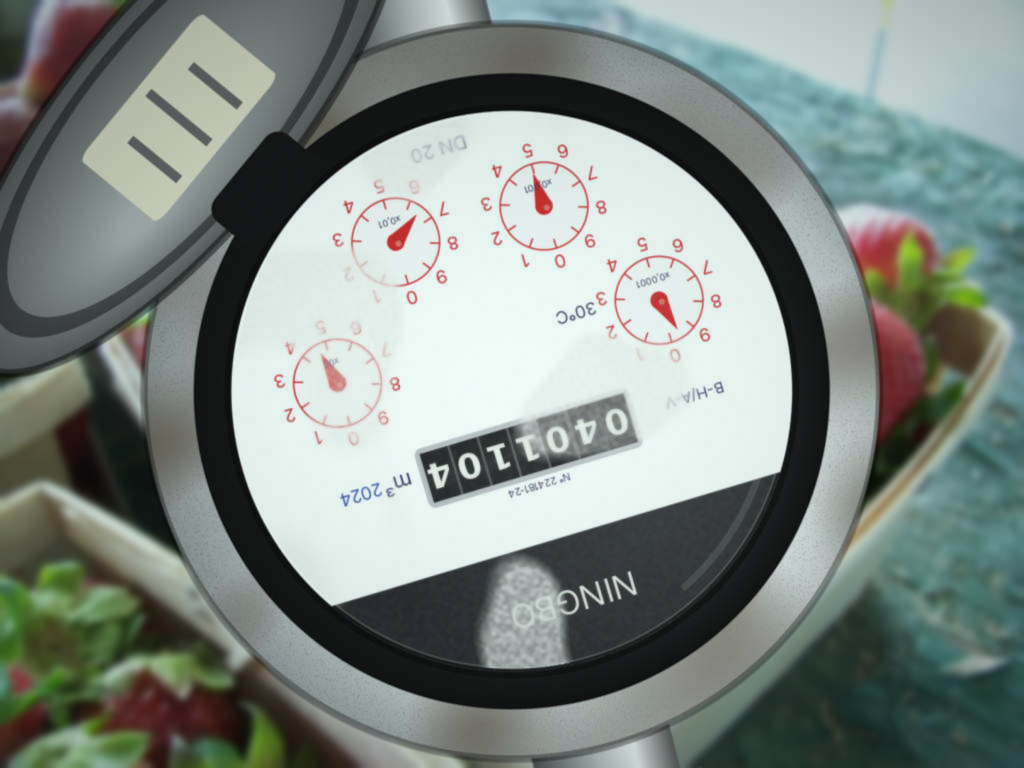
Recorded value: **401104.4649** m³
